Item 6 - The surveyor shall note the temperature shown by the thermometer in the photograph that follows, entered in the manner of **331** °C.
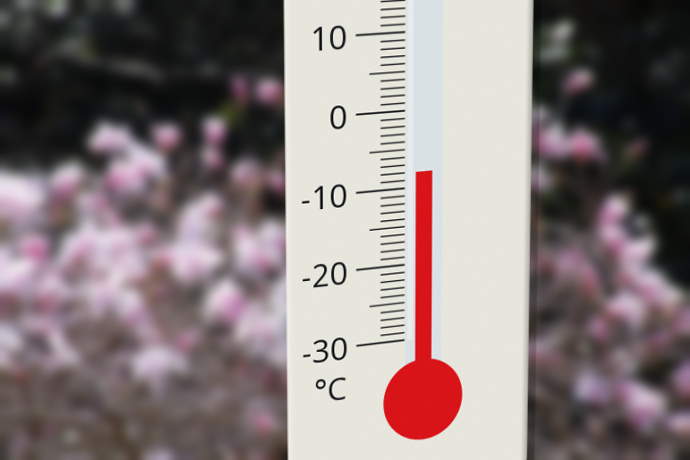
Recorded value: **-8** °C
